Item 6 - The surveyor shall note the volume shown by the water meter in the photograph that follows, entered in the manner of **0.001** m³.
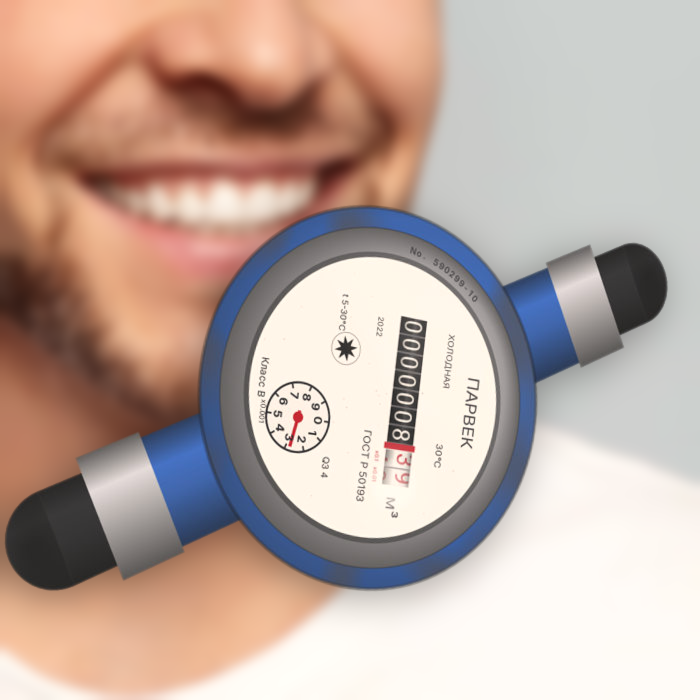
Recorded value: **8.392** m³
